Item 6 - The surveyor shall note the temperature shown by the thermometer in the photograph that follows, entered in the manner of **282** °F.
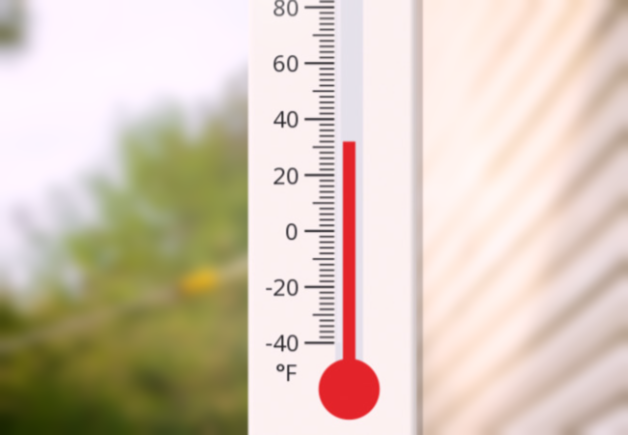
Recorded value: **32** °F
